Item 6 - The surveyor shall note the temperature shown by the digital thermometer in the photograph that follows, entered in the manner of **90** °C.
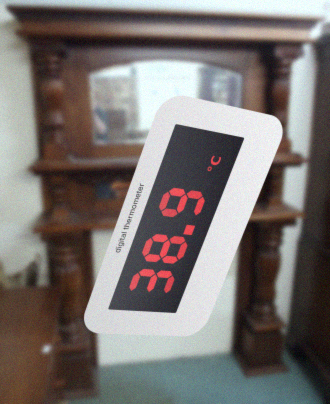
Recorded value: **38.9** °C
